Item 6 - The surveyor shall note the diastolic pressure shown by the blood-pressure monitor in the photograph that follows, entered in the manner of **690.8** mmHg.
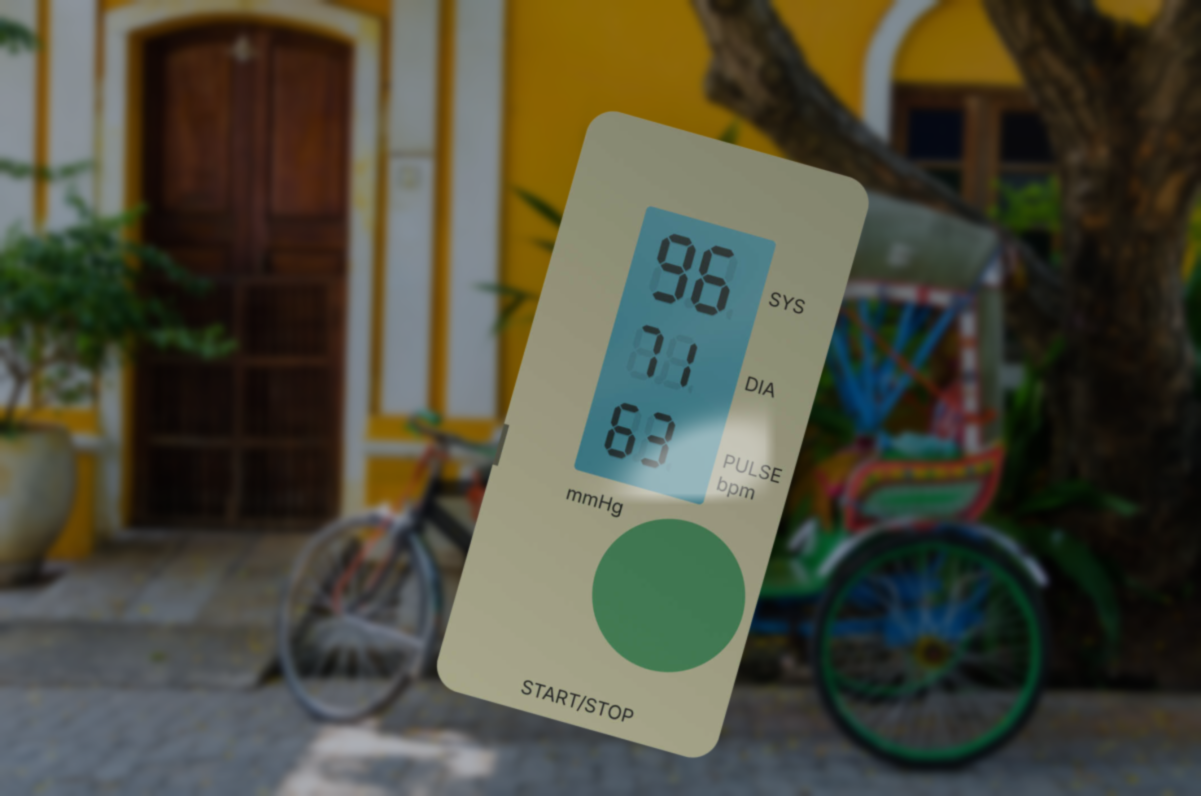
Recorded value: **71** mmHg
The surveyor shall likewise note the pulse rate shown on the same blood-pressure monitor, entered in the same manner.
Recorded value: **63** bpm
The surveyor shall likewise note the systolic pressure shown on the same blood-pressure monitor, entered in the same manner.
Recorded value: **96** mmHg
